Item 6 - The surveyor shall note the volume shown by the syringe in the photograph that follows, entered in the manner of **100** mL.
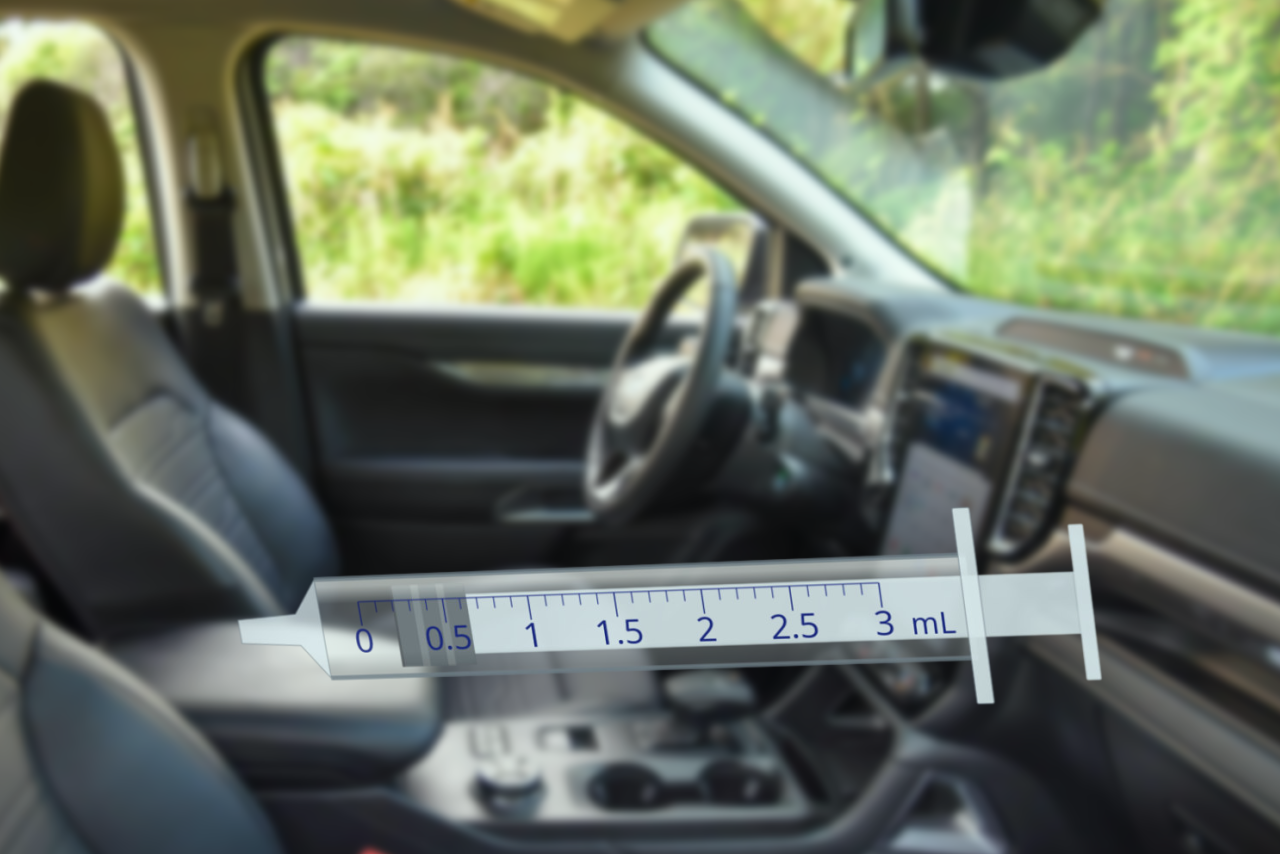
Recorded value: **0.2** mL
